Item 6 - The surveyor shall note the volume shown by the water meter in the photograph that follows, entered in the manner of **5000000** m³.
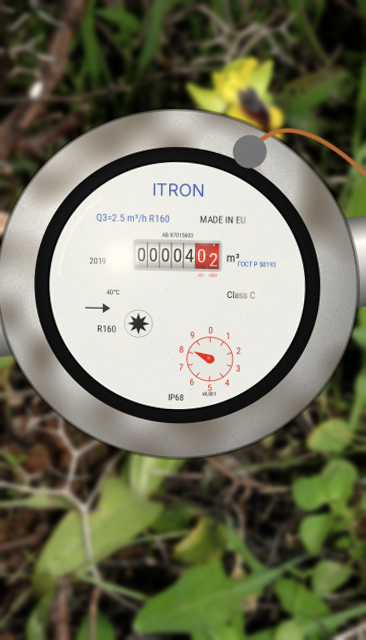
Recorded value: **4.018** m³
